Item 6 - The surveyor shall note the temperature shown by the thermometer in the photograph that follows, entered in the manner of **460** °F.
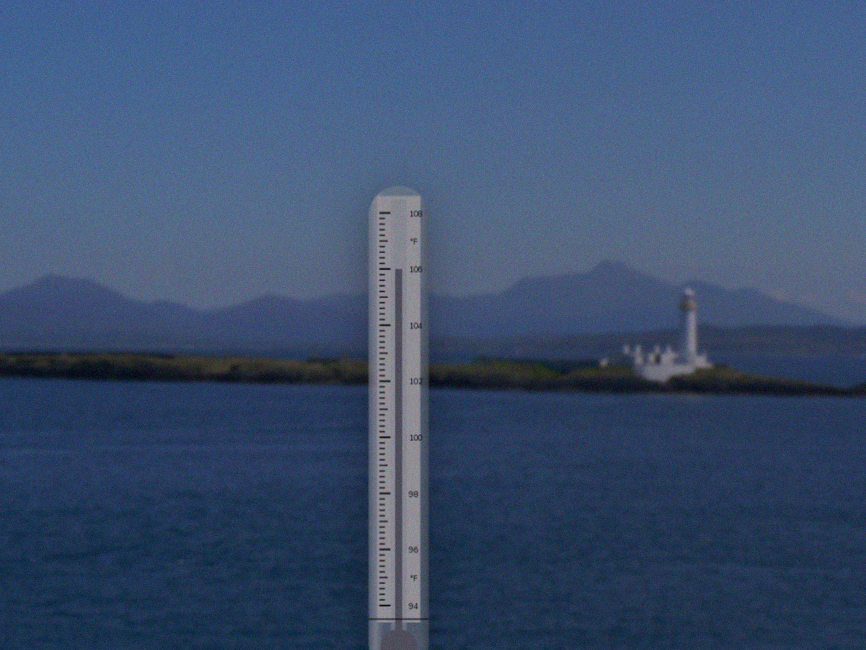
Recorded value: **106** °F
